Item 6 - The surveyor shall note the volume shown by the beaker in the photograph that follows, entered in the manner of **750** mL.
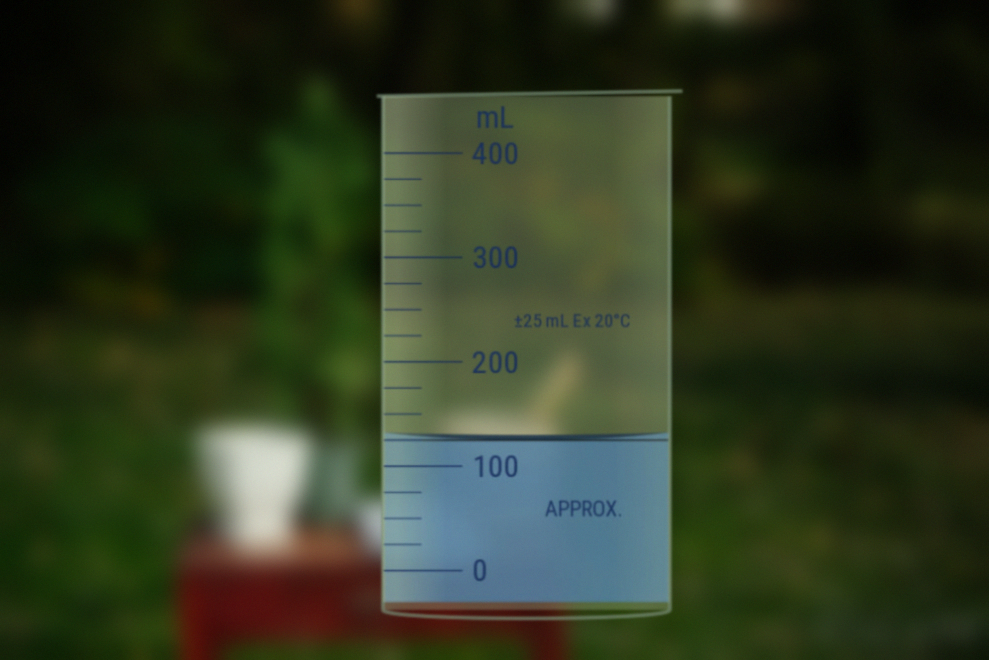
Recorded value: **125** mL
